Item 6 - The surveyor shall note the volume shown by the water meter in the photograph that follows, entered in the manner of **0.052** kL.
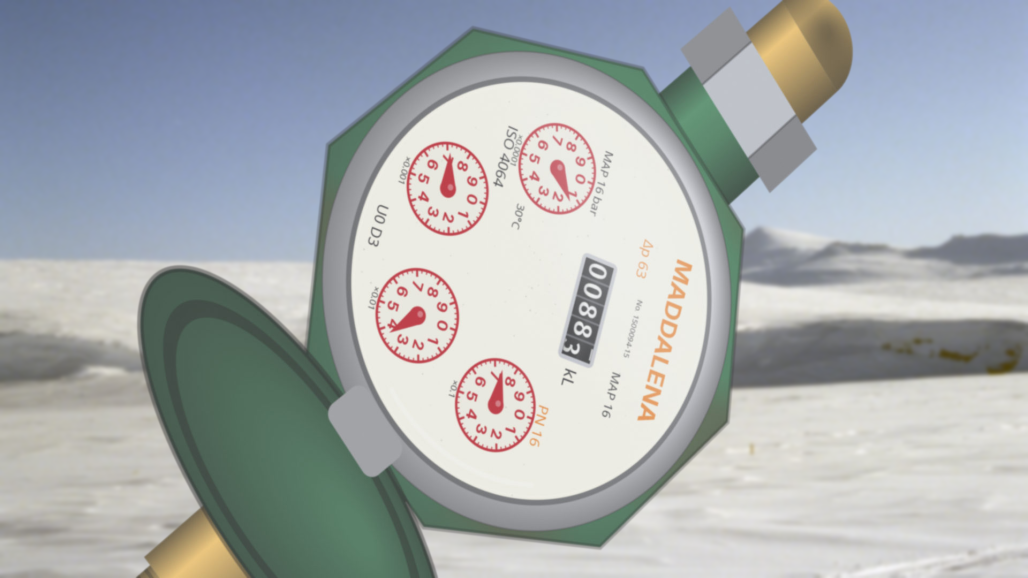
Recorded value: **882.7371** kL
